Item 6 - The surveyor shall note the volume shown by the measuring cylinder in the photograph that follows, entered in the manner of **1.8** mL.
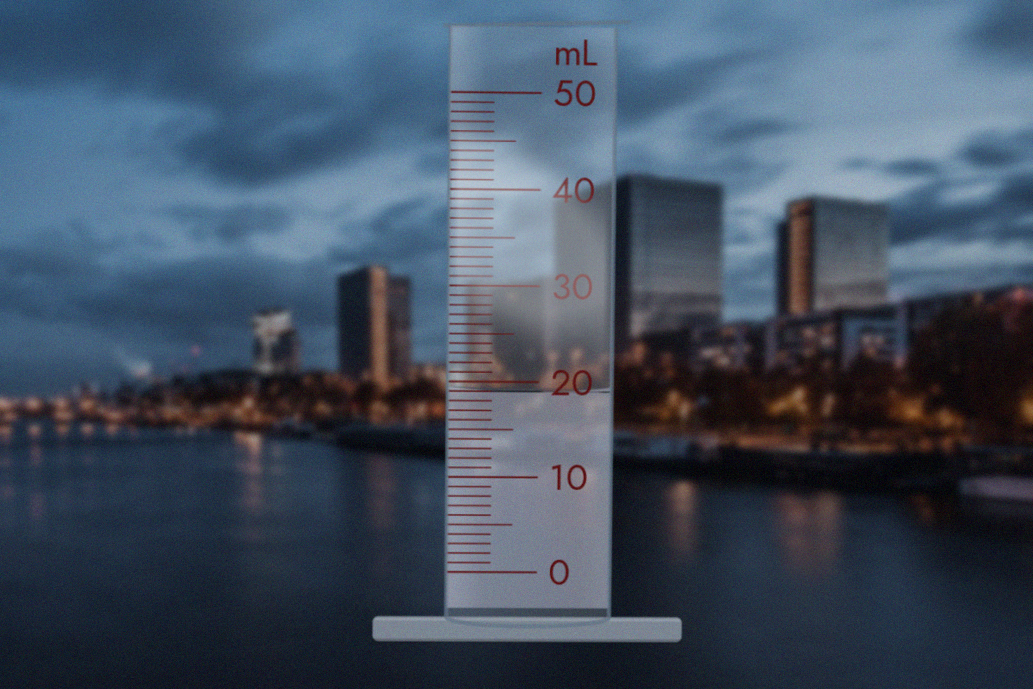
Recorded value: **19** mL
